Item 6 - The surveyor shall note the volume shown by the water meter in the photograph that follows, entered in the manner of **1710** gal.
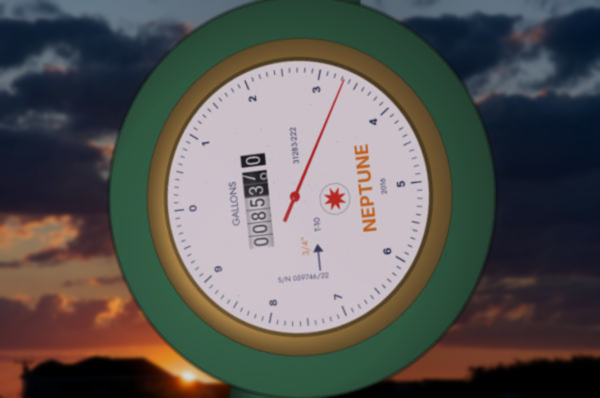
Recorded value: **85373.3** gal
